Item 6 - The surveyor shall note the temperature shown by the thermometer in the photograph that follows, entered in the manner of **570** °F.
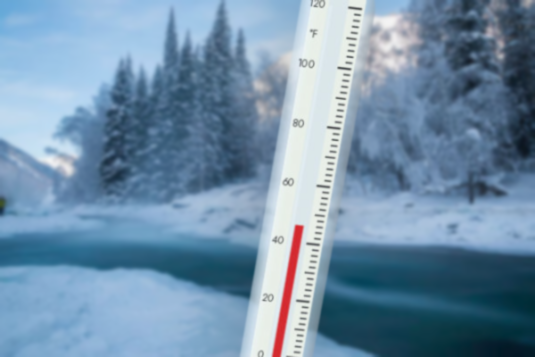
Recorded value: **46** °F
